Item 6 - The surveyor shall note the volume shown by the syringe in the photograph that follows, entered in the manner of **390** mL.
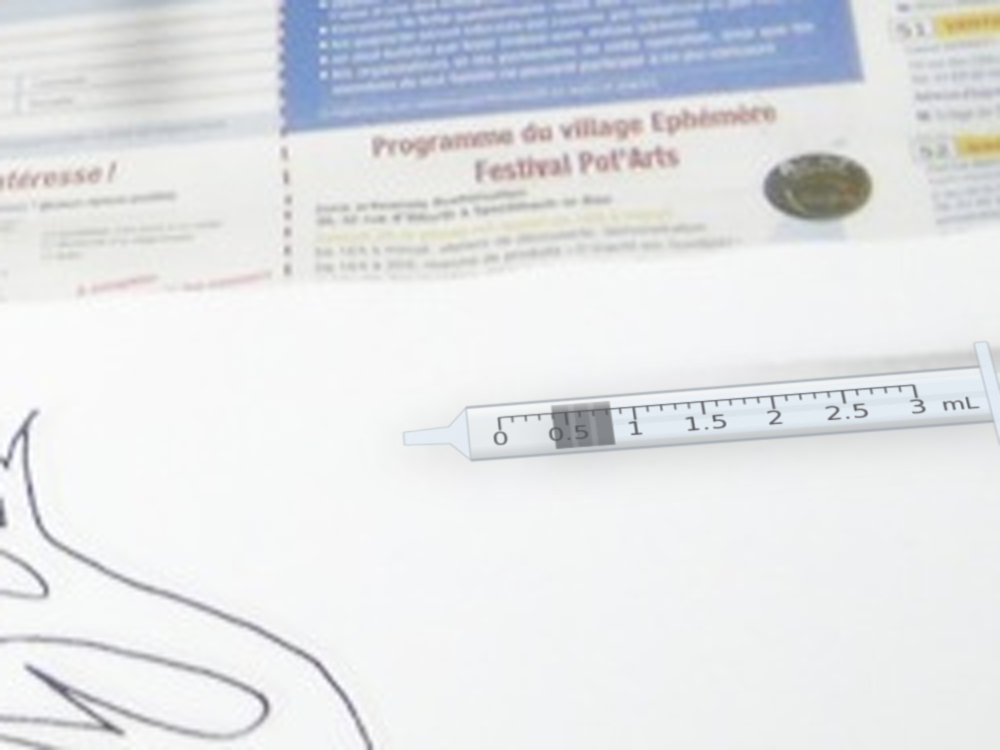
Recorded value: **0.4** mL
